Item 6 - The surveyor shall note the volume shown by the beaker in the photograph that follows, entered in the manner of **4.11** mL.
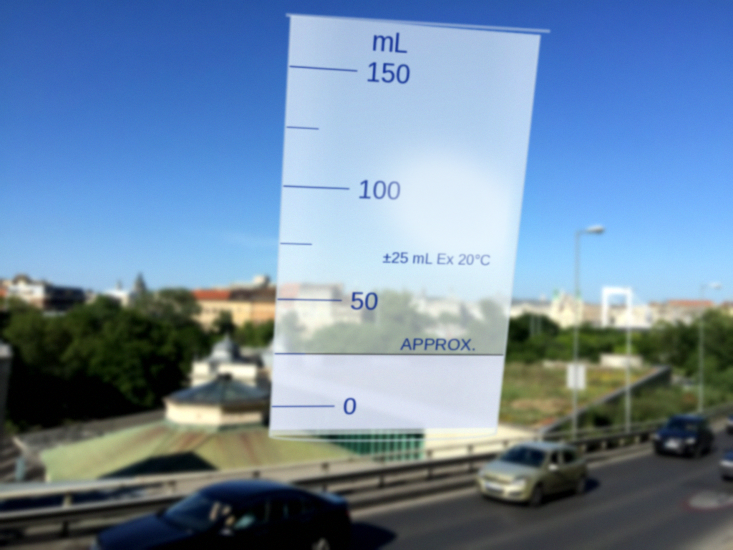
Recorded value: **25** mL
